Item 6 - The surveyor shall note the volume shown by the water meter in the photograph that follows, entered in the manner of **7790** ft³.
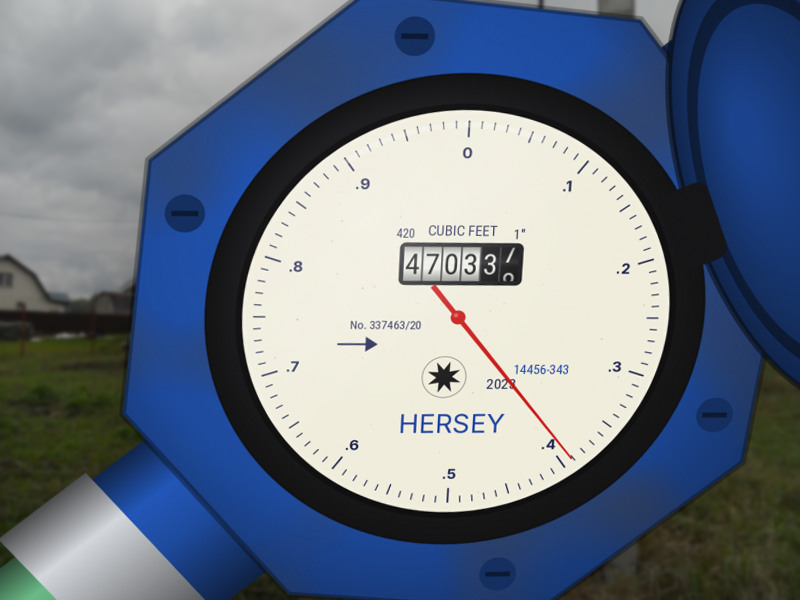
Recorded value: **470337.39** ft³
